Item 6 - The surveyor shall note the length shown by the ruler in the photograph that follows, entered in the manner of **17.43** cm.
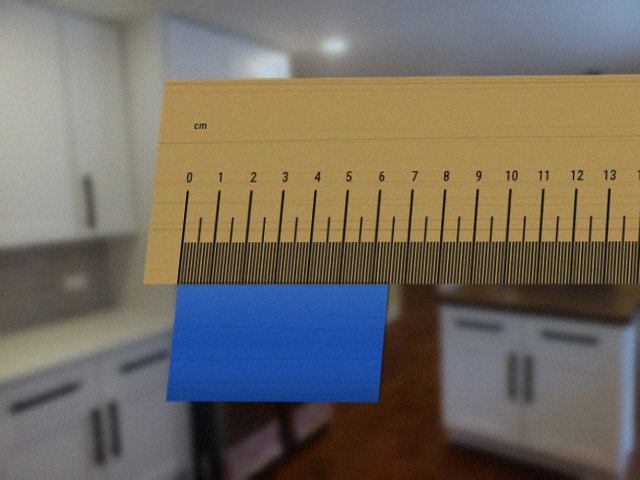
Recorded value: **6.5** cm
